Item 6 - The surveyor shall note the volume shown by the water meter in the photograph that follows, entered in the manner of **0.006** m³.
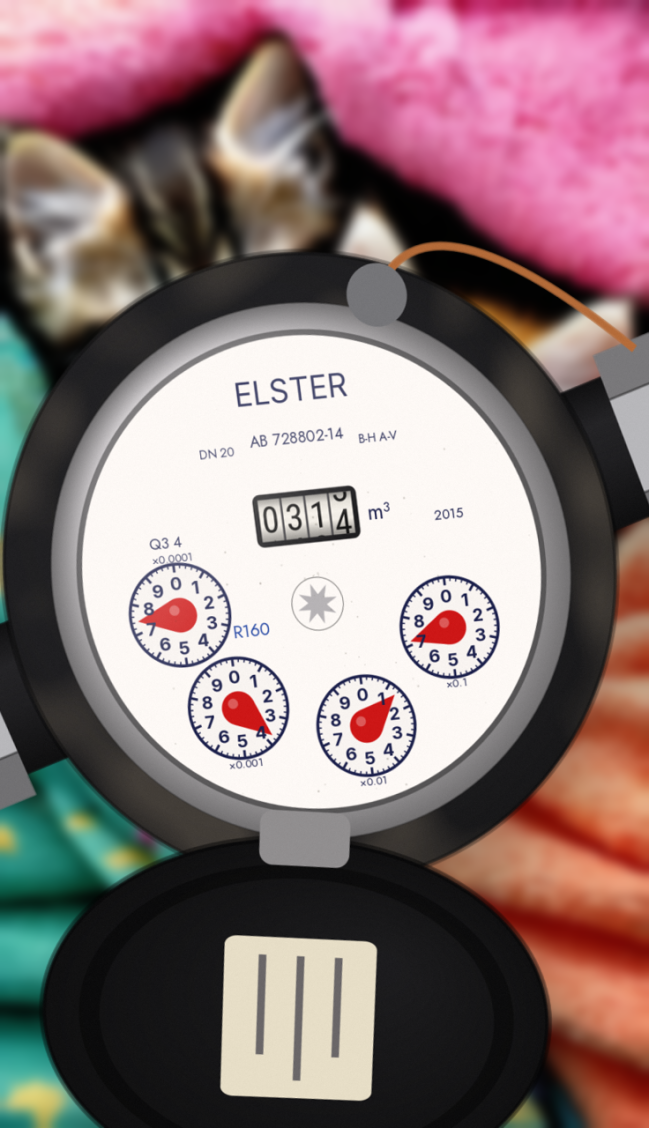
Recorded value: **313.7137** m³
